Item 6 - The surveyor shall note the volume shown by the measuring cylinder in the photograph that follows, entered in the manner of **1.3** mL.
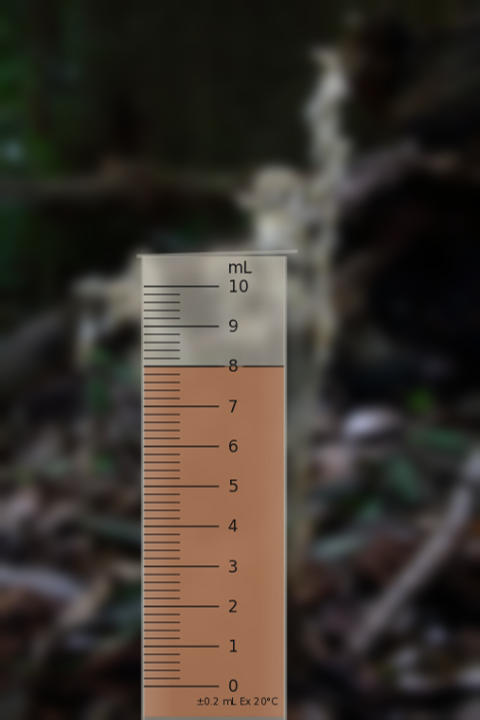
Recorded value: **8** mL
